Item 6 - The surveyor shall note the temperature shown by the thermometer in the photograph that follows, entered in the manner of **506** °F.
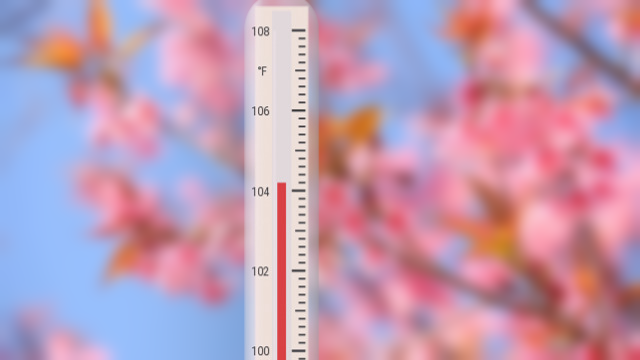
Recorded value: **104.2** °F
